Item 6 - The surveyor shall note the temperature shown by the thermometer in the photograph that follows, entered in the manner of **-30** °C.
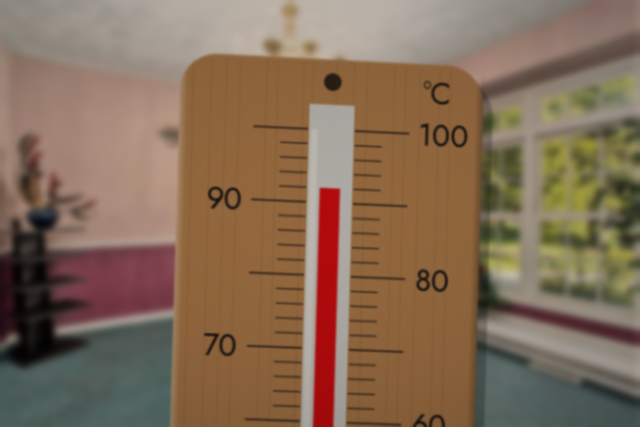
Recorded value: **92** °C
